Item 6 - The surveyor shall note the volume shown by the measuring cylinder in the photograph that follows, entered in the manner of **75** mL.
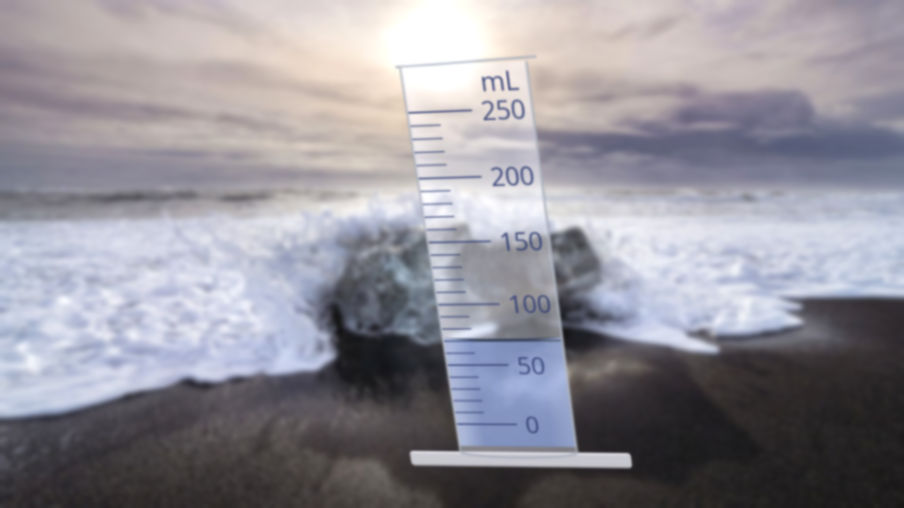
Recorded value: **70** mL
